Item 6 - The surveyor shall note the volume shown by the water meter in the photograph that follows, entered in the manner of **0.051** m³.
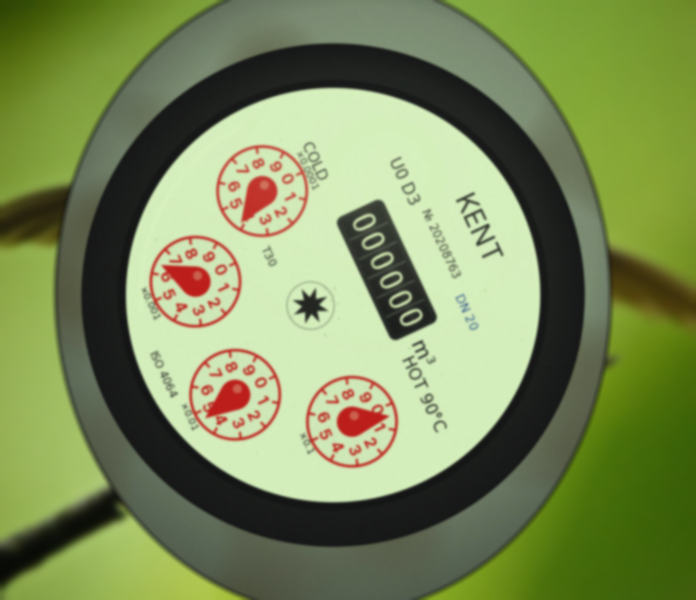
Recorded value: **0.0464** m³
